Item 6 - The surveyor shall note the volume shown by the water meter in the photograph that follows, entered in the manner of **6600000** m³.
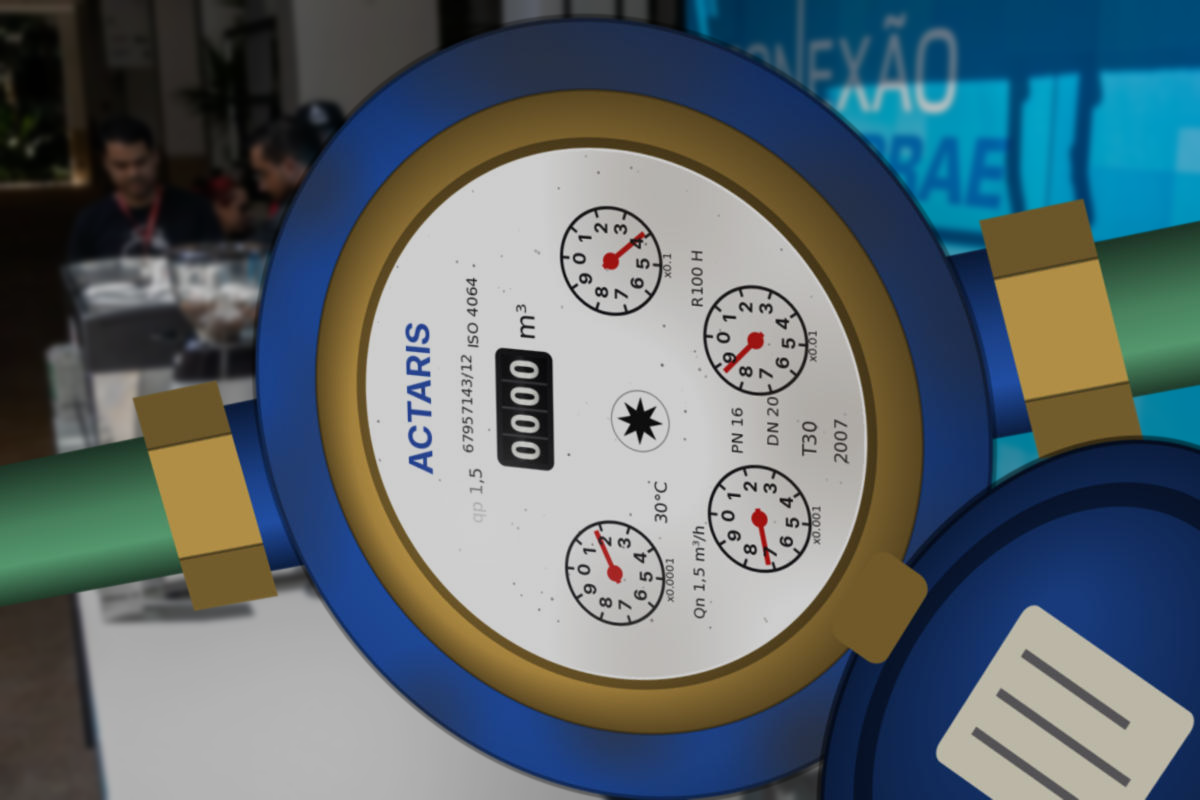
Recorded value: **0.3871** m³
